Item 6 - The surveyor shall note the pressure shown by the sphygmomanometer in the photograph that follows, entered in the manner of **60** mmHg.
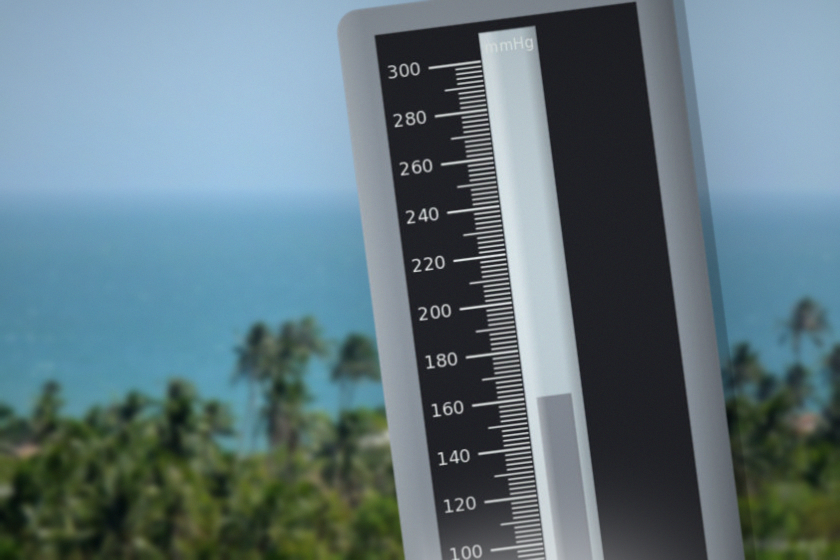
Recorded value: **160** mmHg
